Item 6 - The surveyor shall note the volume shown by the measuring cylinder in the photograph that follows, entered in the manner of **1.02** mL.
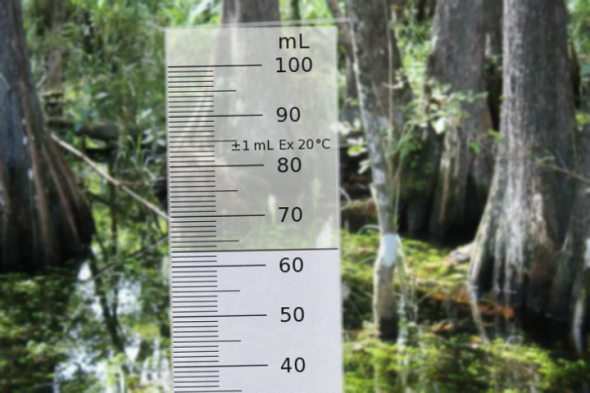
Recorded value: **63** mL
